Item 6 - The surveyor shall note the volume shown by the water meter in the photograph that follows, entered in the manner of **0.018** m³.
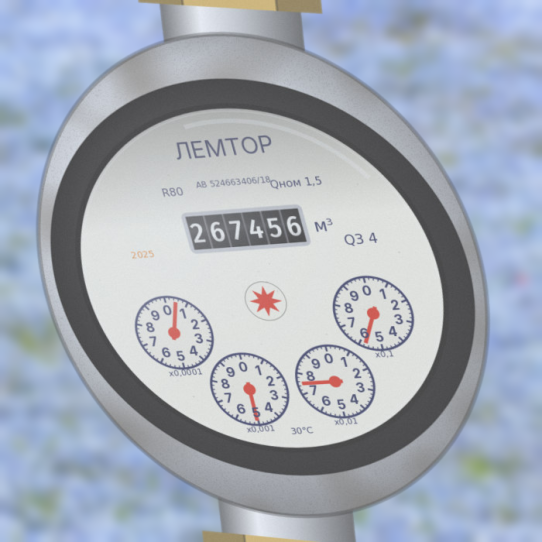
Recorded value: **267456.5750** m³
